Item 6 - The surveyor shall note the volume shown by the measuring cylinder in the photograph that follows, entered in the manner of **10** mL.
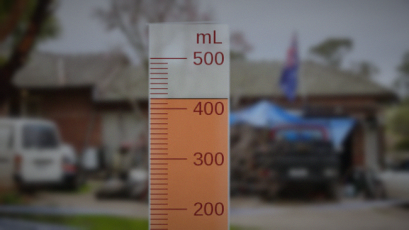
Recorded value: **420** mL
